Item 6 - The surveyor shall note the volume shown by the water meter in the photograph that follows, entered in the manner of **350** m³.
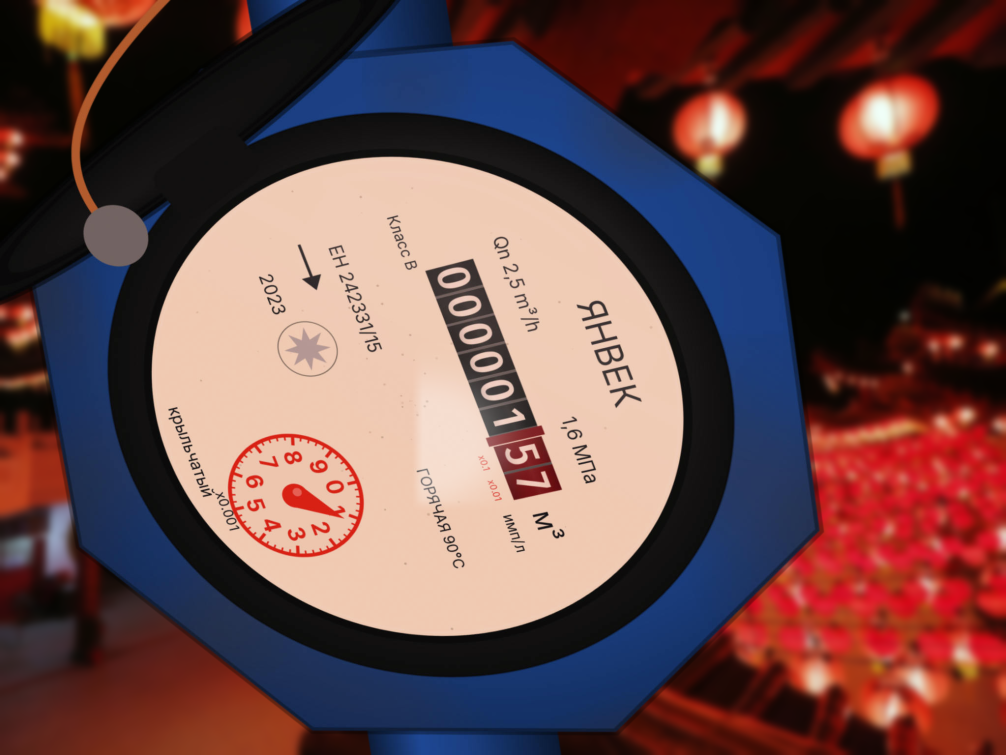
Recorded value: **1.571** m³
